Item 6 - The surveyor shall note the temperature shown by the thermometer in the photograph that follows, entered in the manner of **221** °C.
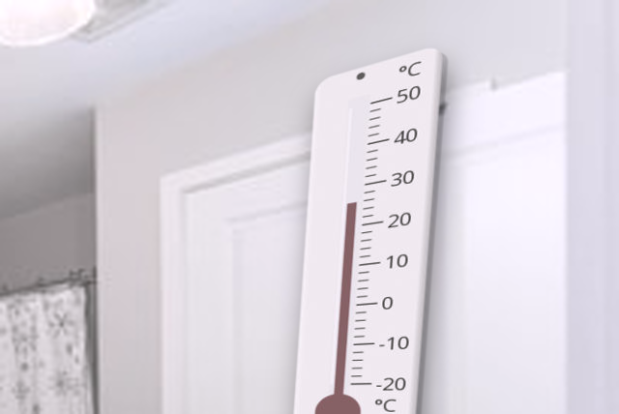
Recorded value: **26** °C
